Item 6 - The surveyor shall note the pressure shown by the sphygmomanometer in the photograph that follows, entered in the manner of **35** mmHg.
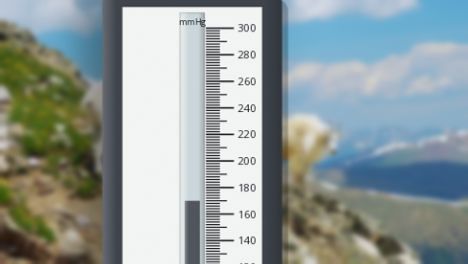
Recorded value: **170** mmHg
